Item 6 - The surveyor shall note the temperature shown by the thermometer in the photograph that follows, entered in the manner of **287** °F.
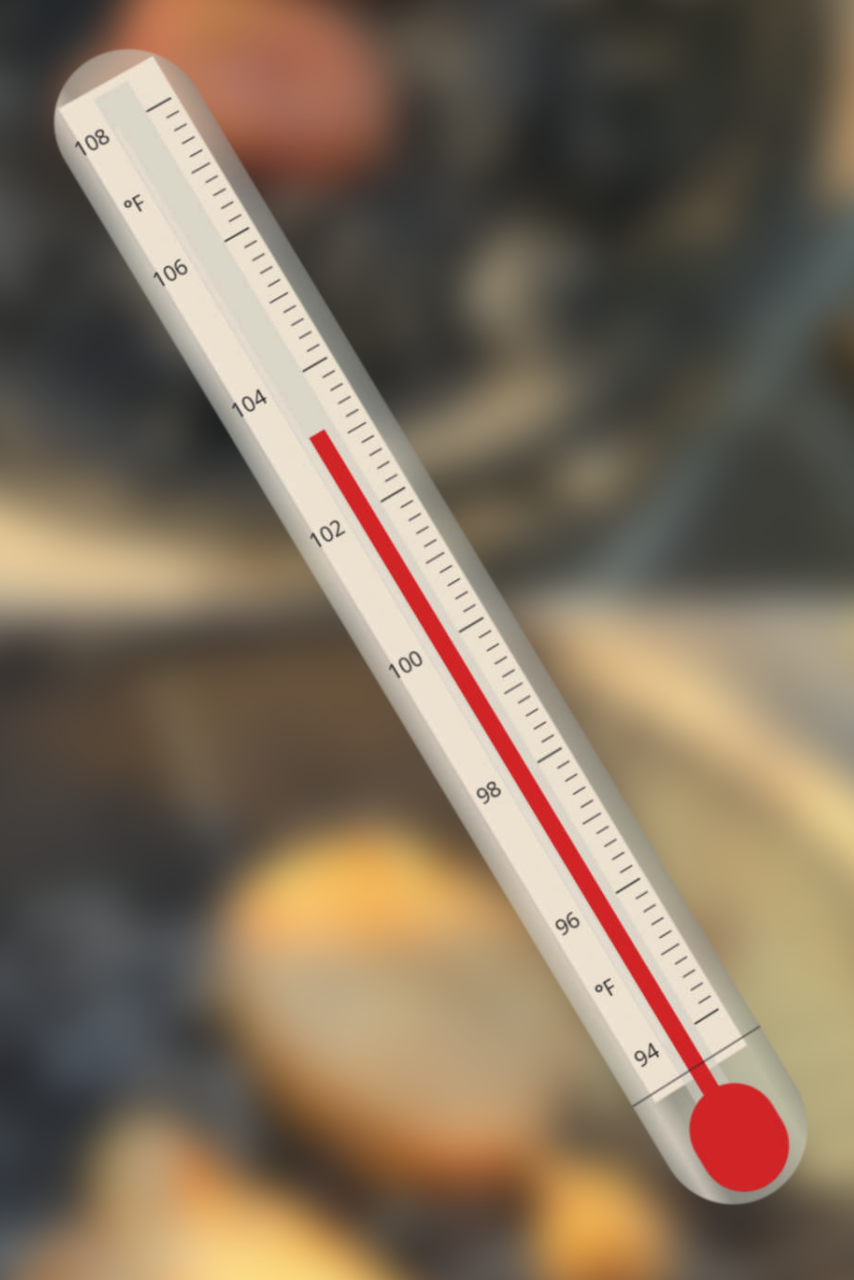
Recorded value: **103.2** °F
